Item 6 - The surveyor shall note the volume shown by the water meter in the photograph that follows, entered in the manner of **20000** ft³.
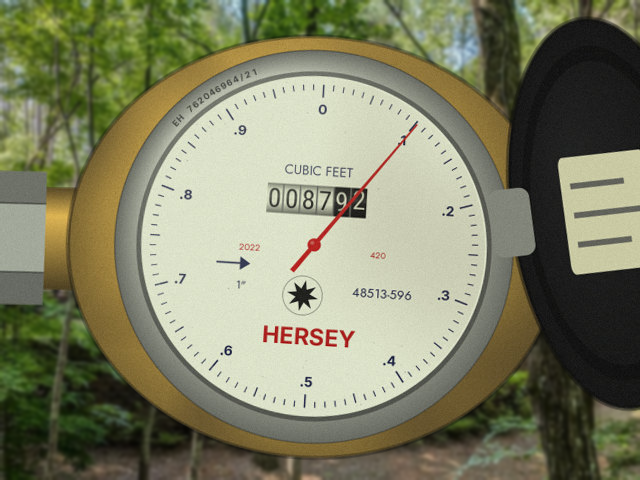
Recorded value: **8792.10** ft³
